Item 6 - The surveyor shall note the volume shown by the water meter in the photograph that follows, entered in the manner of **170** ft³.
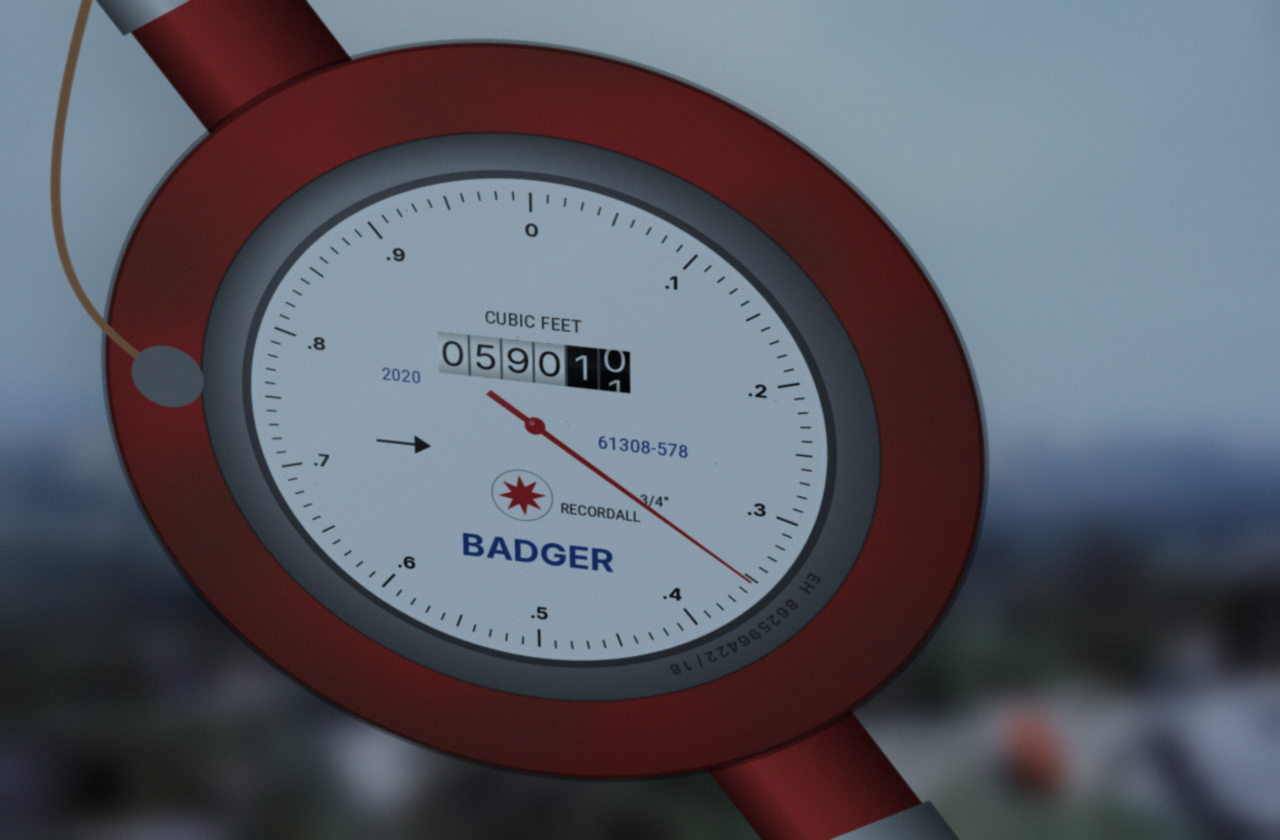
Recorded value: **59010.35** ft³
